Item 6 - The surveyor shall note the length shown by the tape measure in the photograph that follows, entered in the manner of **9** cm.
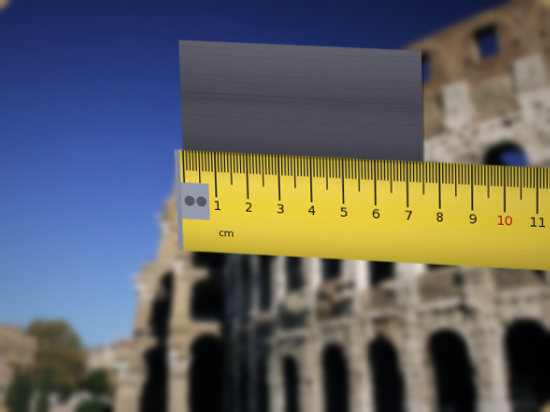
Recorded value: **7.5** cm
